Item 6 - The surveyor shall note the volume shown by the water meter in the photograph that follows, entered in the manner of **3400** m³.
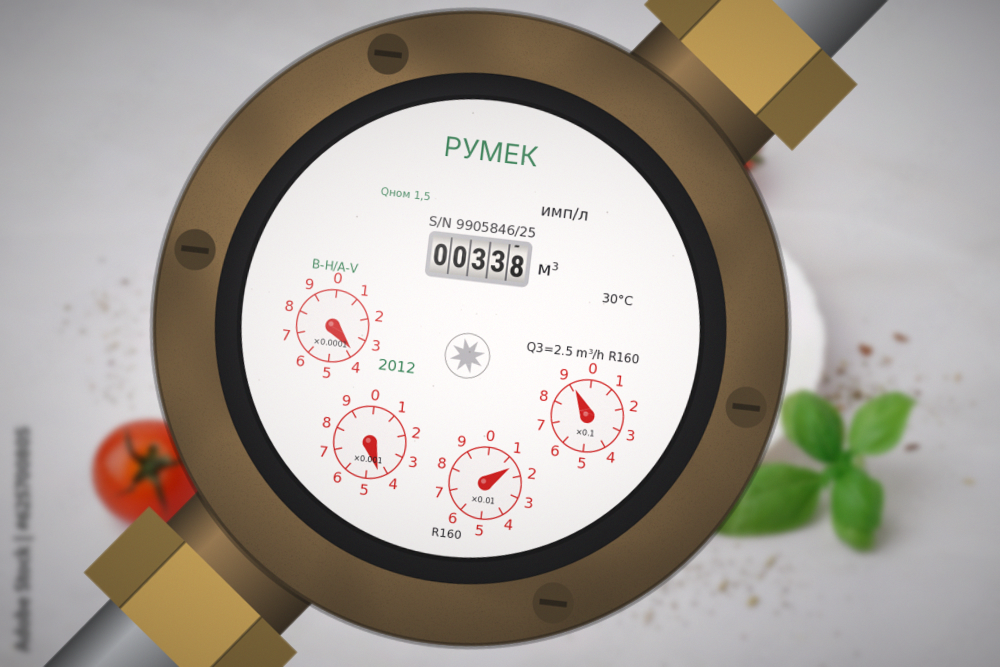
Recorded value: **337.9143** m³
